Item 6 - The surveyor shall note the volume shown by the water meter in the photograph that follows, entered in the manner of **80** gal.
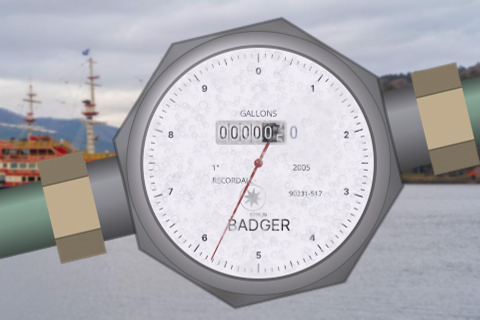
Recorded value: **45.7** gal
